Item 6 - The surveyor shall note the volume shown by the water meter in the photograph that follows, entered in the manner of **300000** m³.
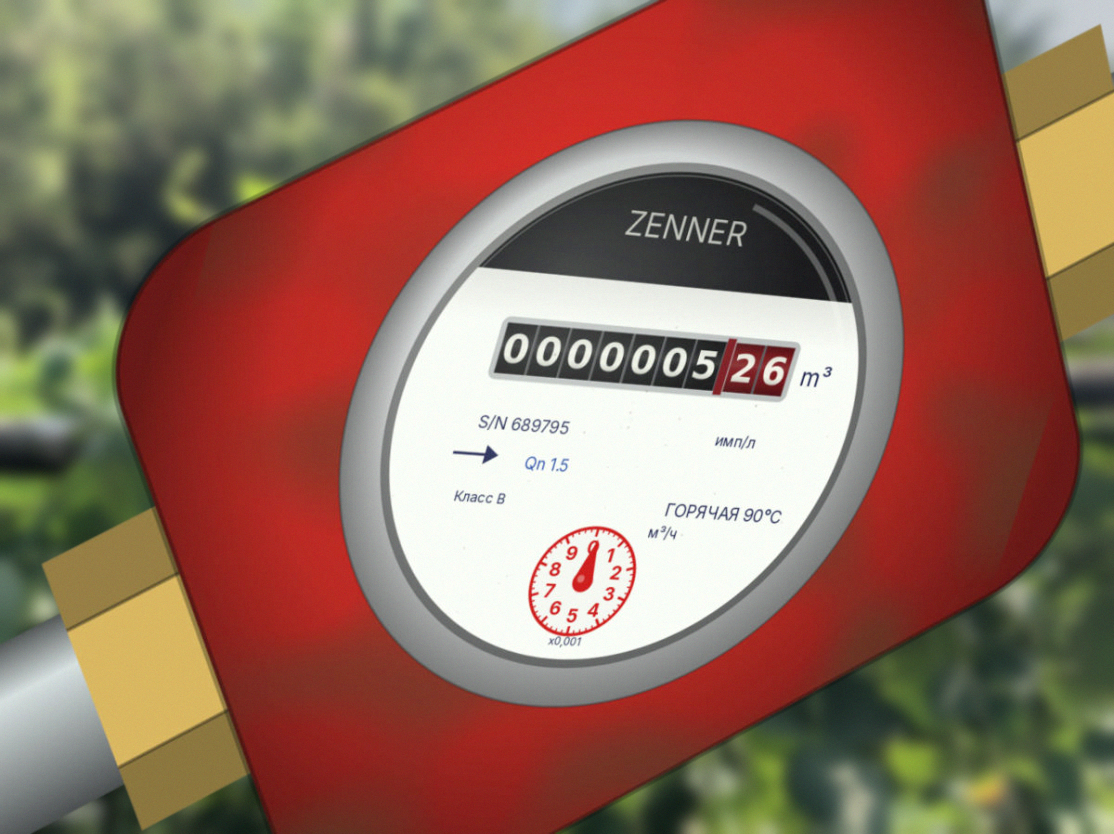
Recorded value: **5.260** m³
